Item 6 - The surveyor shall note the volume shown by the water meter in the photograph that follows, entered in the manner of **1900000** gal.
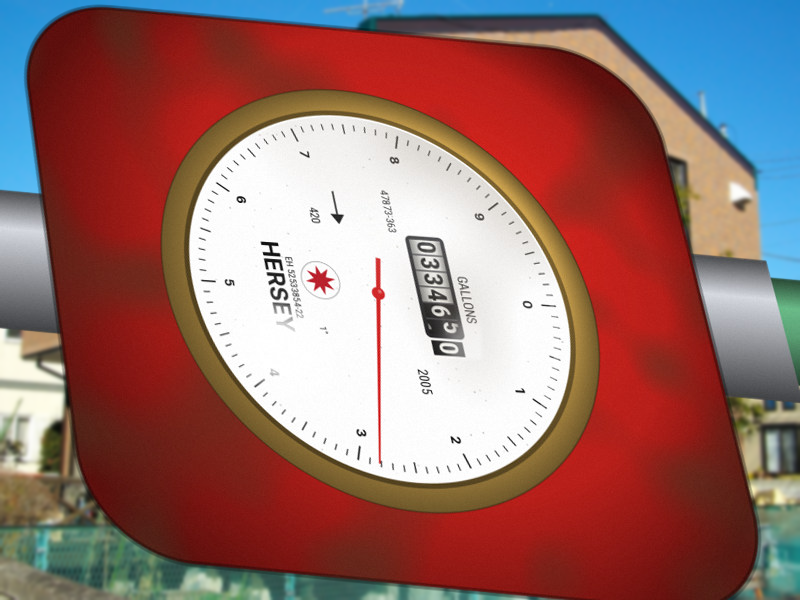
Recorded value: **334652.8** gal
